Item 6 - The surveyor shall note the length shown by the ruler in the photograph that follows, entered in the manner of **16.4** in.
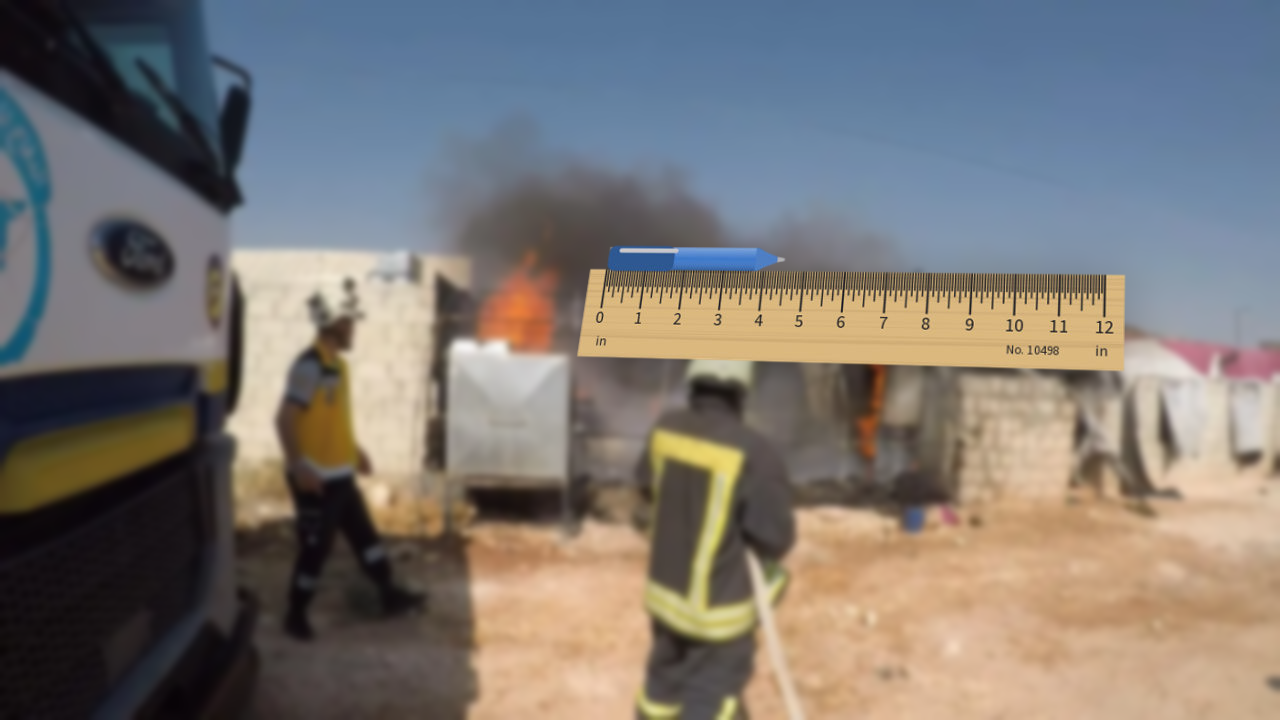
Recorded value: **4.5** in
